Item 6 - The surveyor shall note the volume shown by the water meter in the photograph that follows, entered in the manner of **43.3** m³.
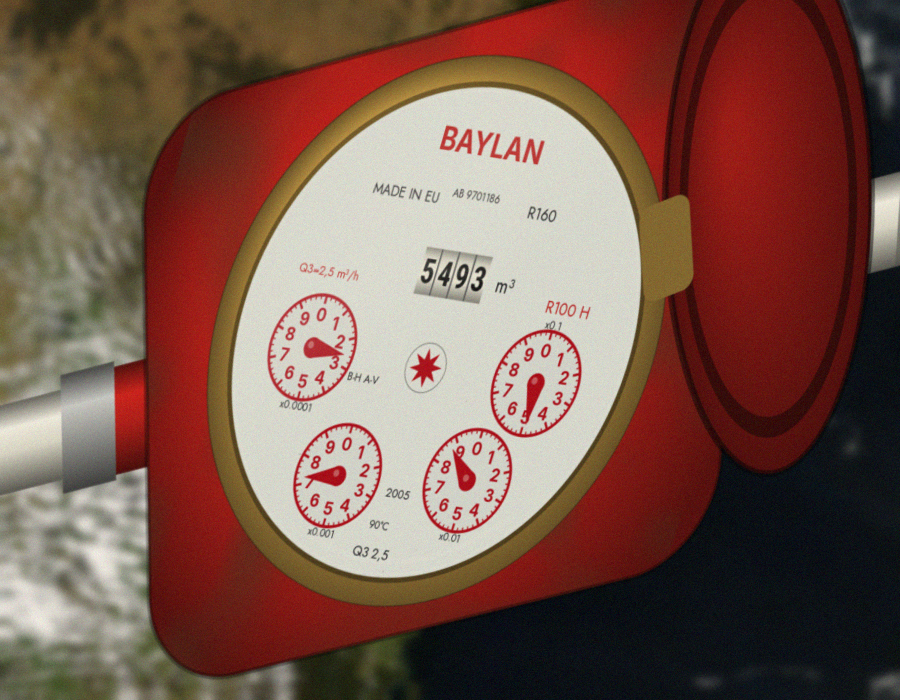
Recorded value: **5493.4872** m³
